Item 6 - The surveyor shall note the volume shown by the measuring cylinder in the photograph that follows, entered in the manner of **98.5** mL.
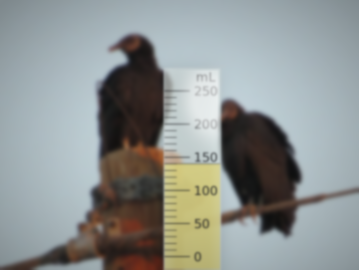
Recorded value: **140** mL
